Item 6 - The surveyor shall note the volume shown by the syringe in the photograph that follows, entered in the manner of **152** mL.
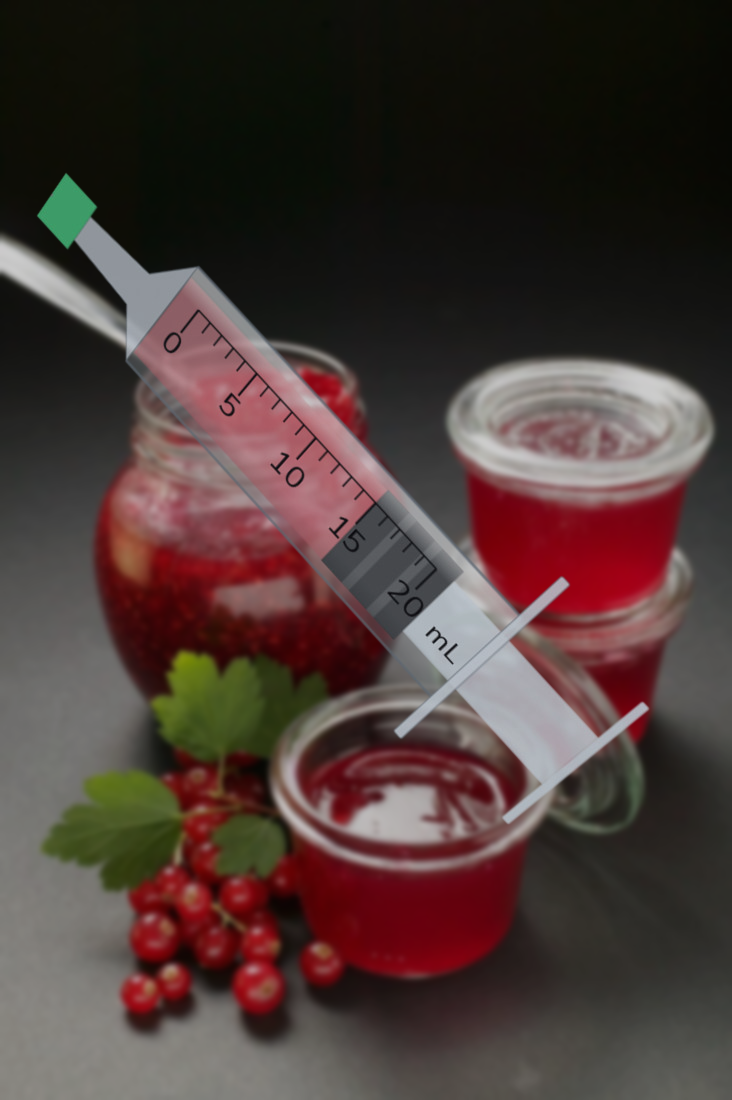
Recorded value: **15** mL
